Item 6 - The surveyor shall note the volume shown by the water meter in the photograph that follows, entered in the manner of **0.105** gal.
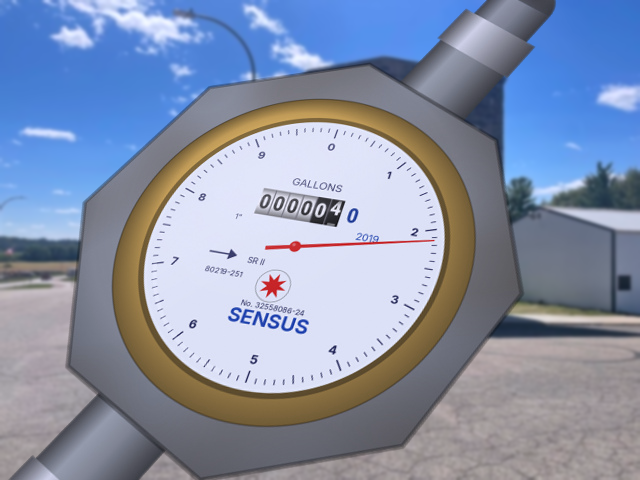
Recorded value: **42.1** gal
